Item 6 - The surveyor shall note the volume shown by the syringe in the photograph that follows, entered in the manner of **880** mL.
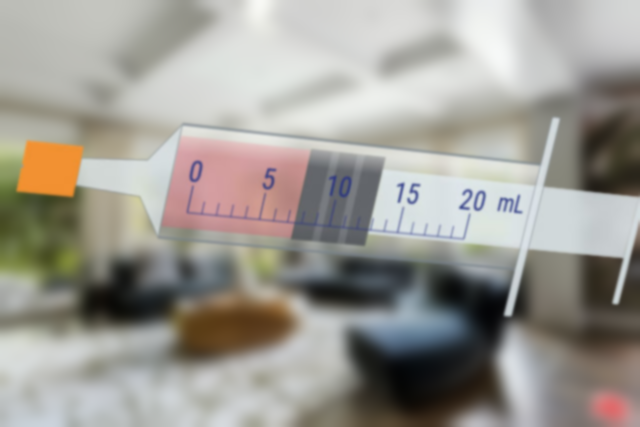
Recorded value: **7.5** mL
